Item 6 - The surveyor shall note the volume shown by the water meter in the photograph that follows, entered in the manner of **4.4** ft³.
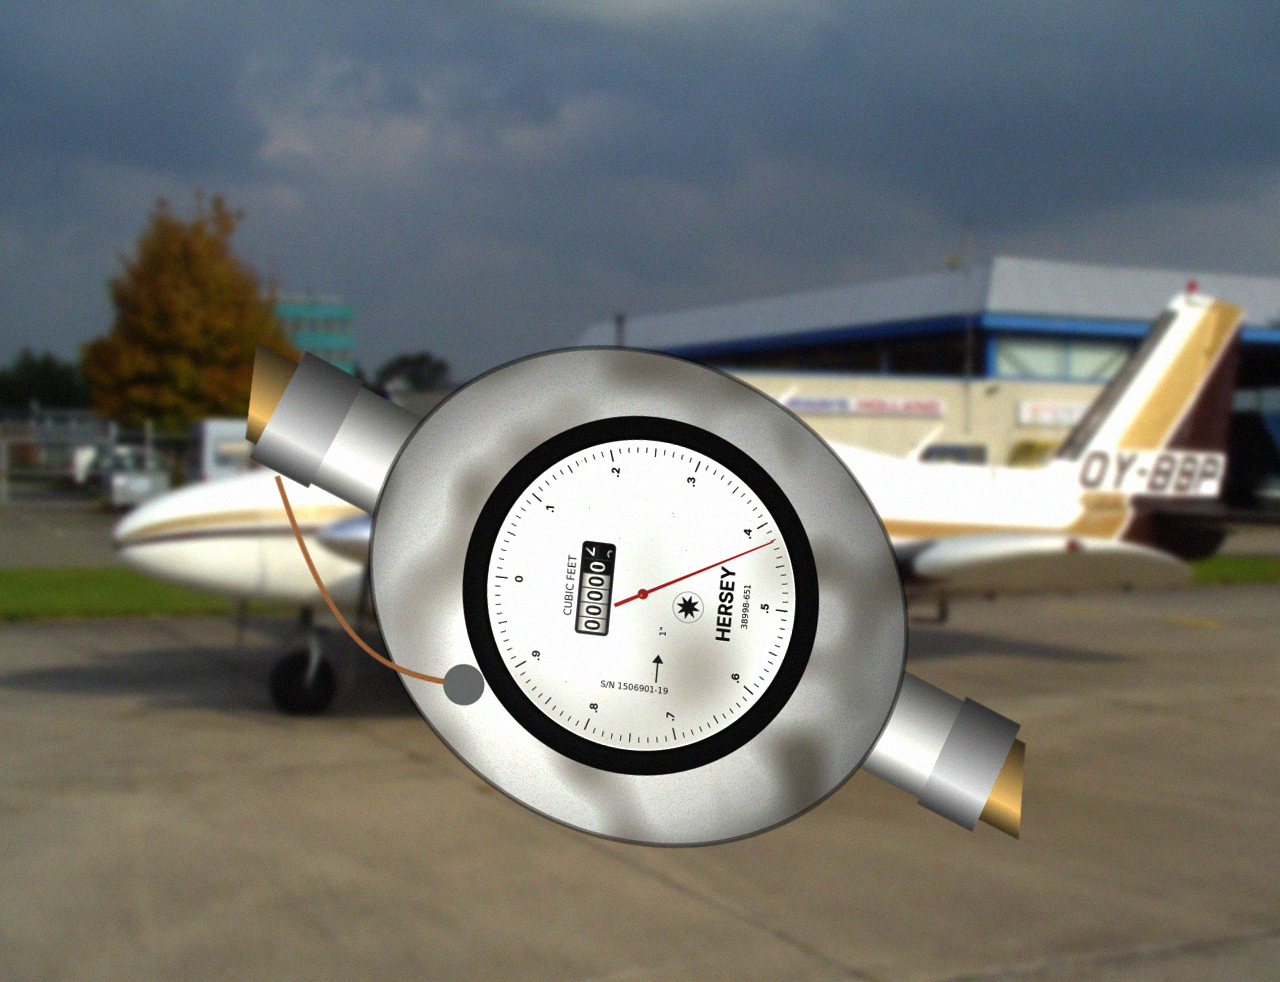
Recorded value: **2.42** ft³
